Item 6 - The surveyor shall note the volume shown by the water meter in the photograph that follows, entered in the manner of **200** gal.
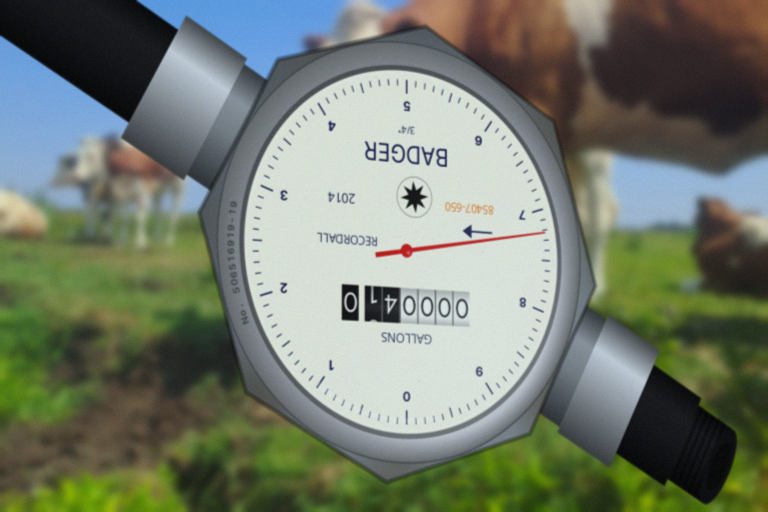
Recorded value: **407.2** gal
